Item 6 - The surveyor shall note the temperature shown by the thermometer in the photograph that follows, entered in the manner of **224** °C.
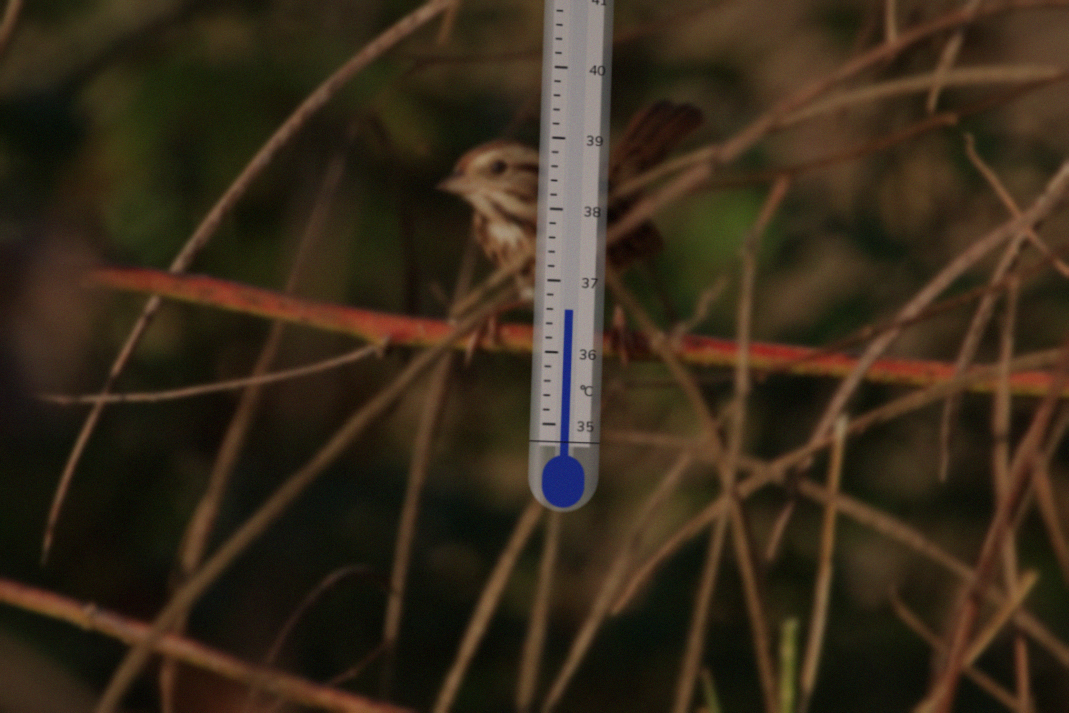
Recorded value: **36.6** °C
